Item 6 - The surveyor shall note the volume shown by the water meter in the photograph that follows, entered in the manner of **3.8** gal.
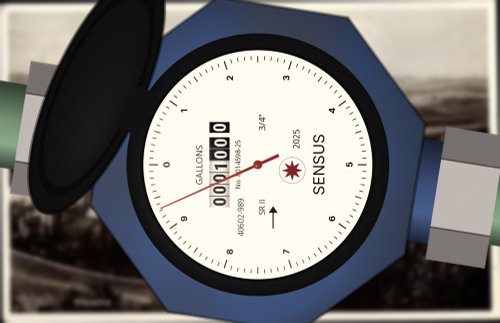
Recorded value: **999.3** gal
